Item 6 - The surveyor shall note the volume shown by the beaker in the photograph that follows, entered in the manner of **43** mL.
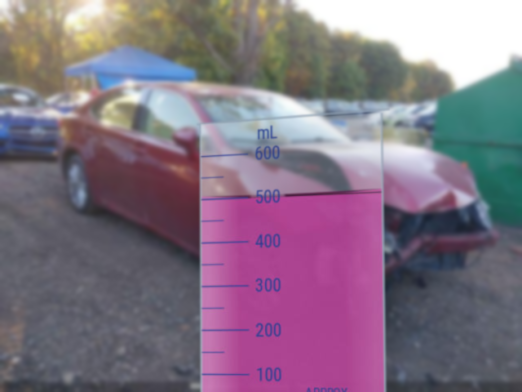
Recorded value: **500** mL
